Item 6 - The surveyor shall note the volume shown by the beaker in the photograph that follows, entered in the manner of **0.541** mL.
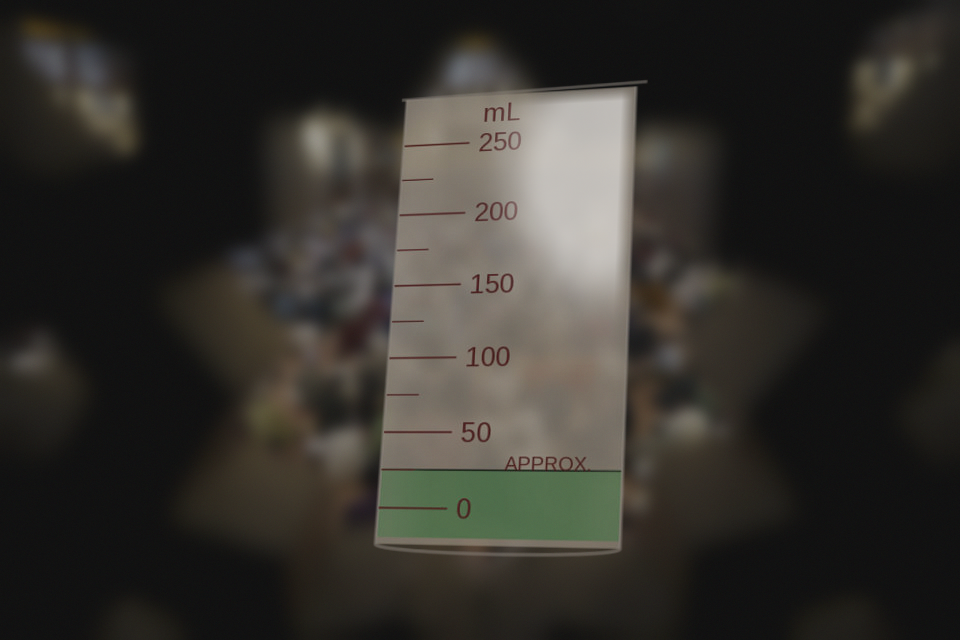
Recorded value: **25** mL
